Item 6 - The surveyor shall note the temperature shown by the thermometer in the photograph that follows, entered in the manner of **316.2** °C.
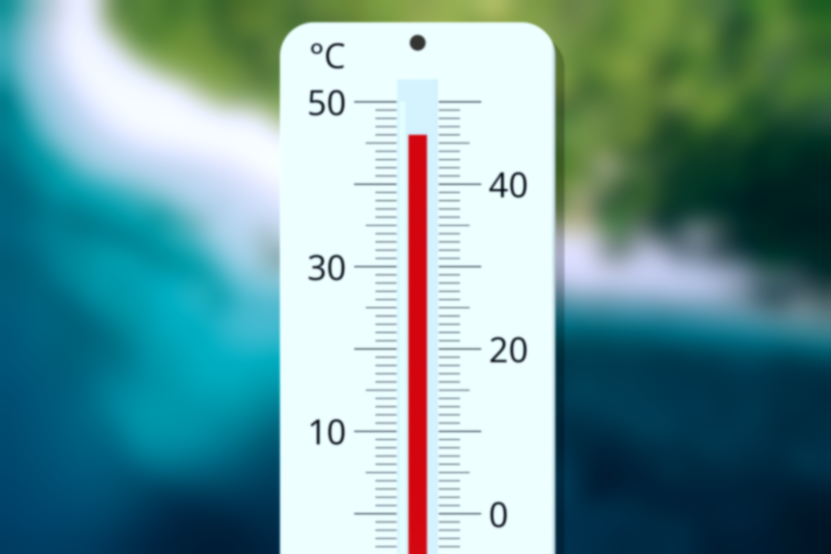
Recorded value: **46** °C
